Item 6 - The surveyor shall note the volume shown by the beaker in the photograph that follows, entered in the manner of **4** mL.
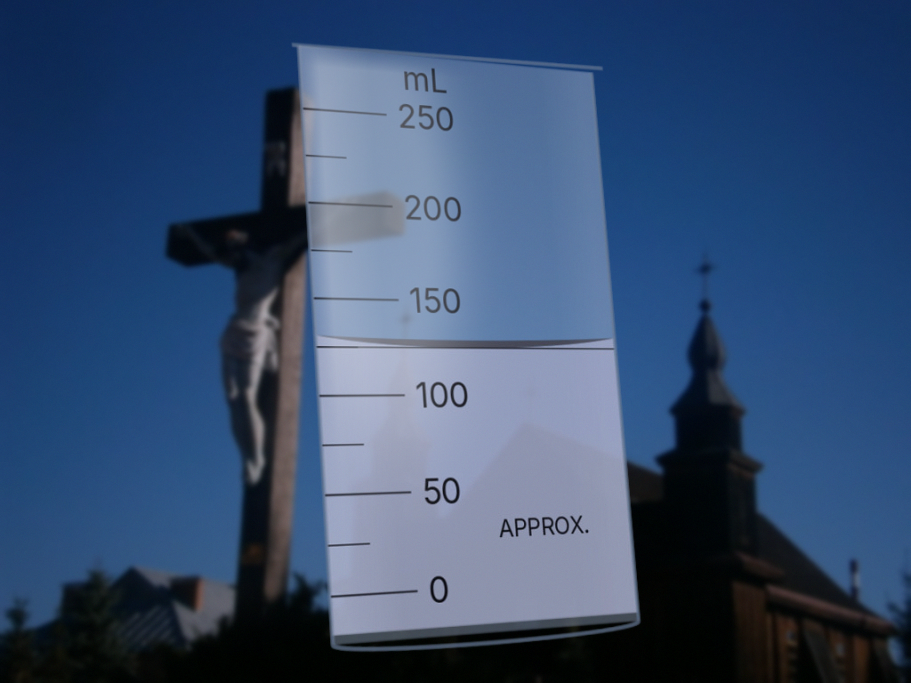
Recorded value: **125** mL
